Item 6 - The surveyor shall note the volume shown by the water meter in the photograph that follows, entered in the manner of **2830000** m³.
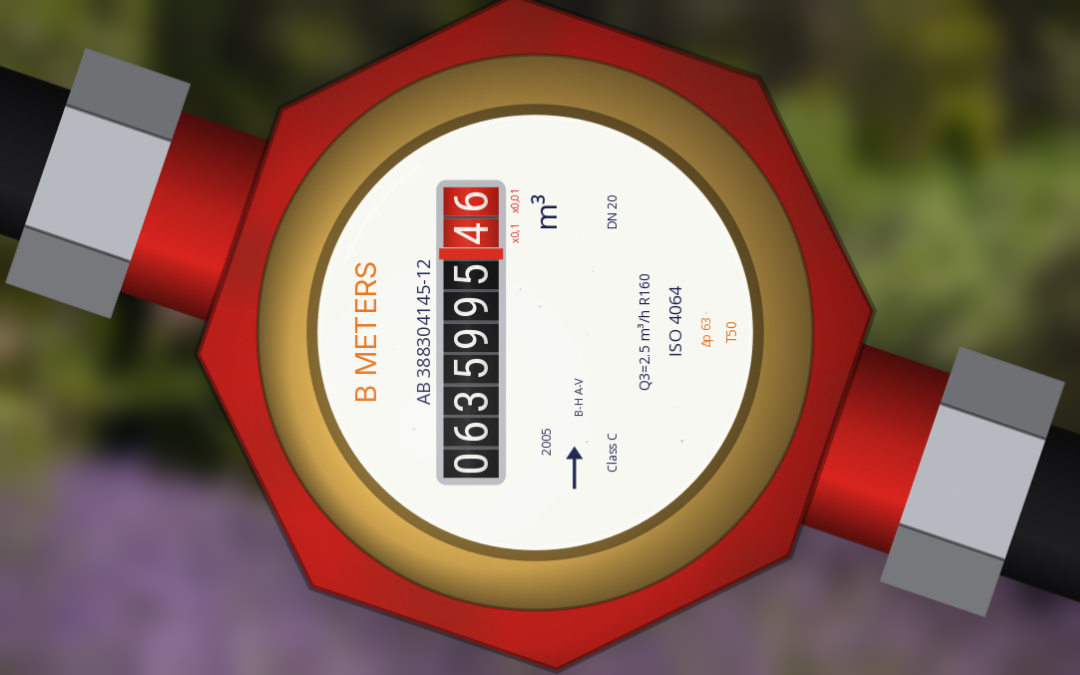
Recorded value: **635995.46** m³
